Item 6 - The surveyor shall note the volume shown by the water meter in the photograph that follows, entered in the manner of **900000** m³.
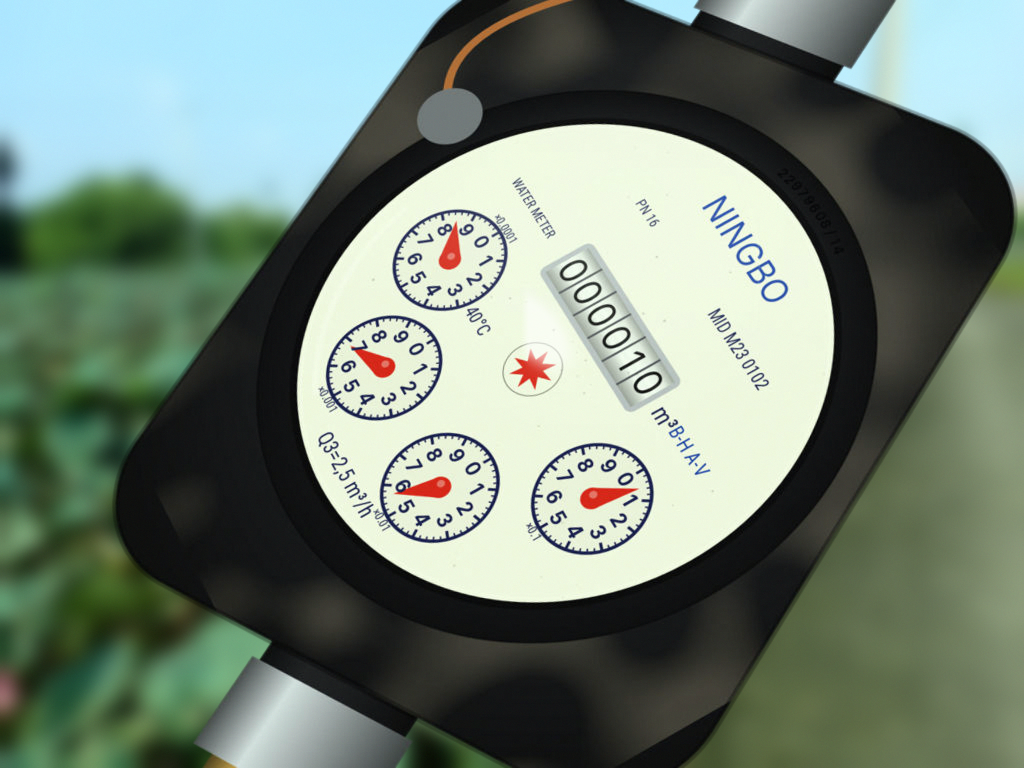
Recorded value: **10.0568** m³
